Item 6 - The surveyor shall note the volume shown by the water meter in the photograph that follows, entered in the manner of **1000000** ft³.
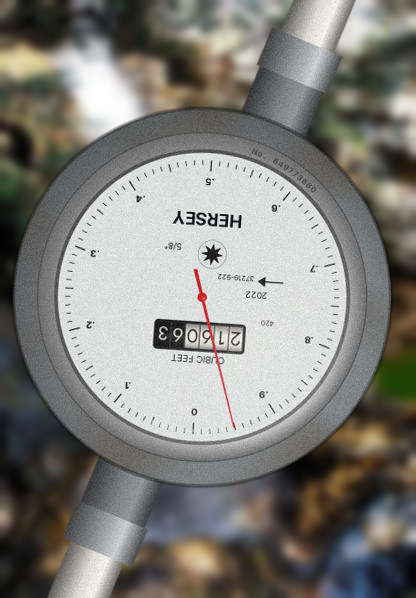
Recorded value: **216062.95** ft³
